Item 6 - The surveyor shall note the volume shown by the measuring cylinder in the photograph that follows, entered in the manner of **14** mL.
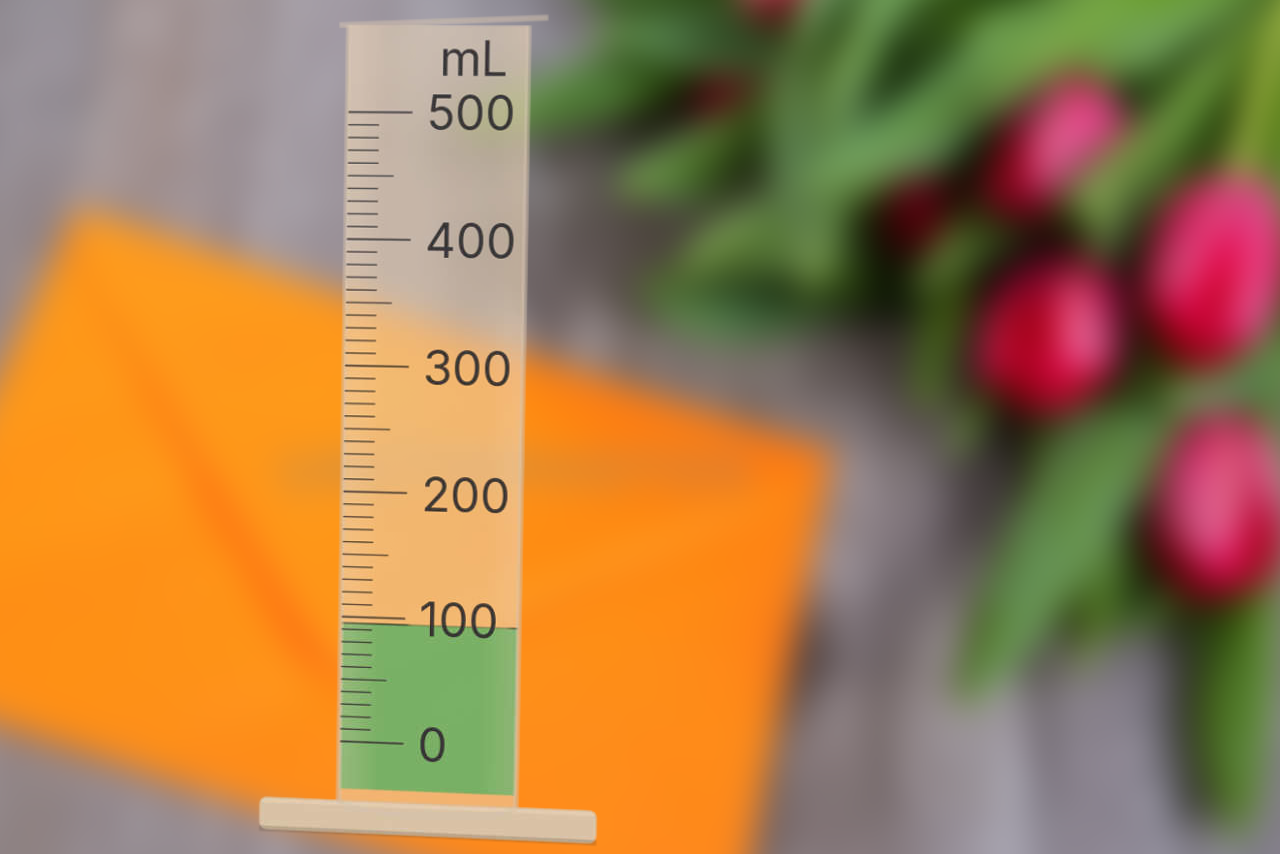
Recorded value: **95** mL
